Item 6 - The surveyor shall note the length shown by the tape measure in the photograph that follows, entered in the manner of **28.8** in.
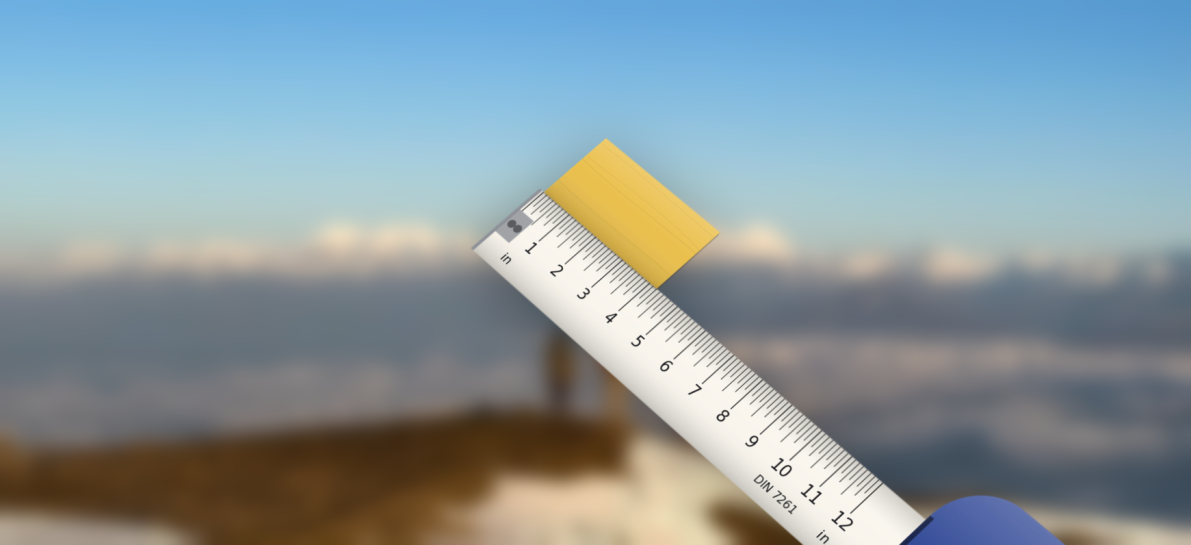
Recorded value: **4.25** in
